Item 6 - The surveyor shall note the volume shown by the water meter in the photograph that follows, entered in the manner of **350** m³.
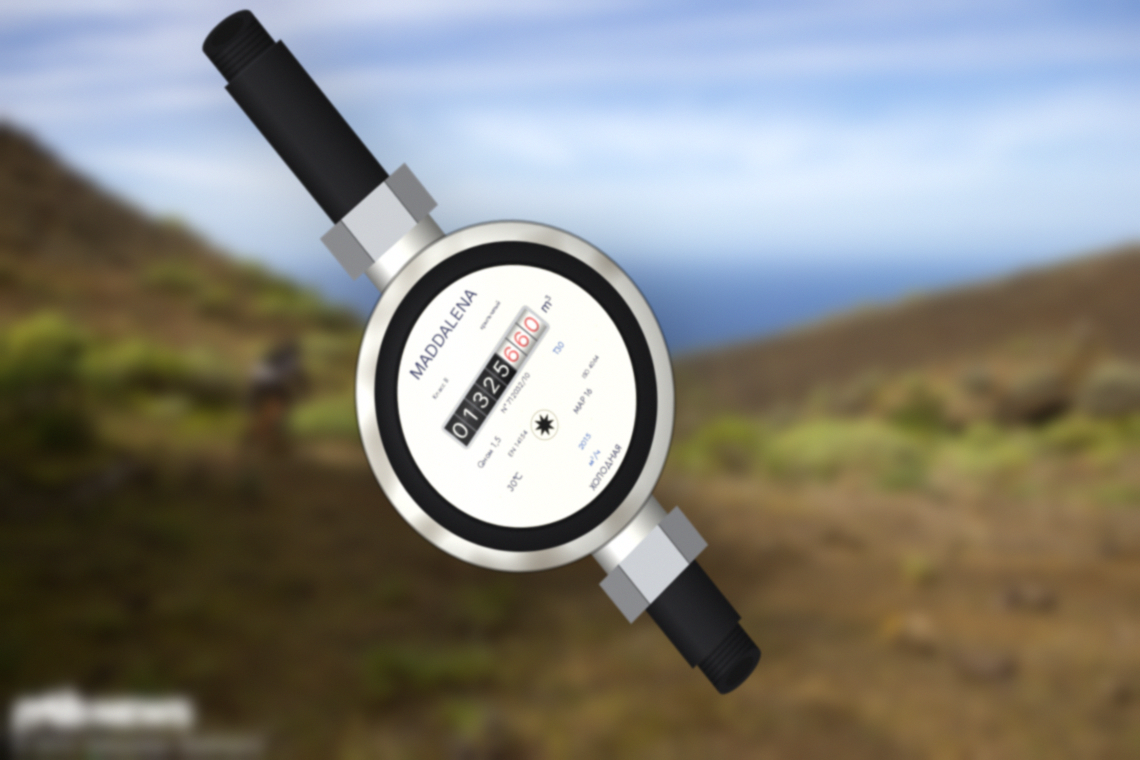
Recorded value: **1325.660** m³
